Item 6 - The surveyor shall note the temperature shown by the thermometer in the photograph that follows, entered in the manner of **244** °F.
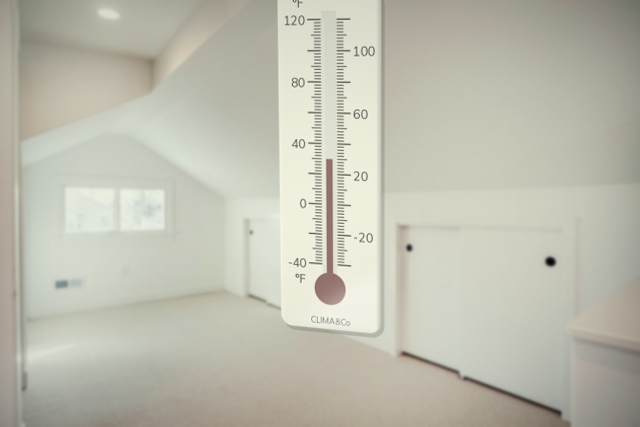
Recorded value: **30** °F
